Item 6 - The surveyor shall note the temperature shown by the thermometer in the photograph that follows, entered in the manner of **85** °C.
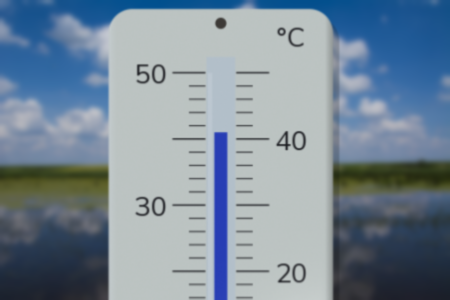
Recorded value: **41** °C
